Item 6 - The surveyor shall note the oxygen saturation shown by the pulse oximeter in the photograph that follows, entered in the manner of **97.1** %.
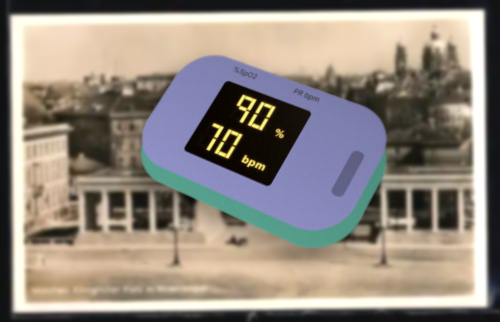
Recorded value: **90** %
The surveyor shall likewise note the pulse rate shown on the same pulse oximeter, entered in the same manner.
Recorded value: **70** bpm
